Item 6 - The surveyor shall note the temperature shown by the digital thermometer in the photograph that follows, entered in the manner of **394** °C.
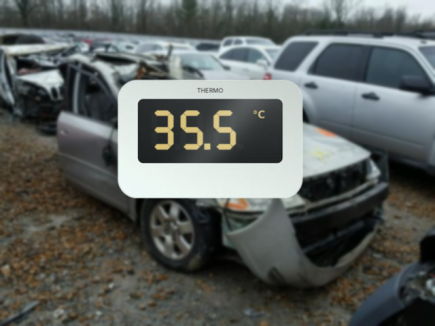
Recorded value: **35.5** °C
